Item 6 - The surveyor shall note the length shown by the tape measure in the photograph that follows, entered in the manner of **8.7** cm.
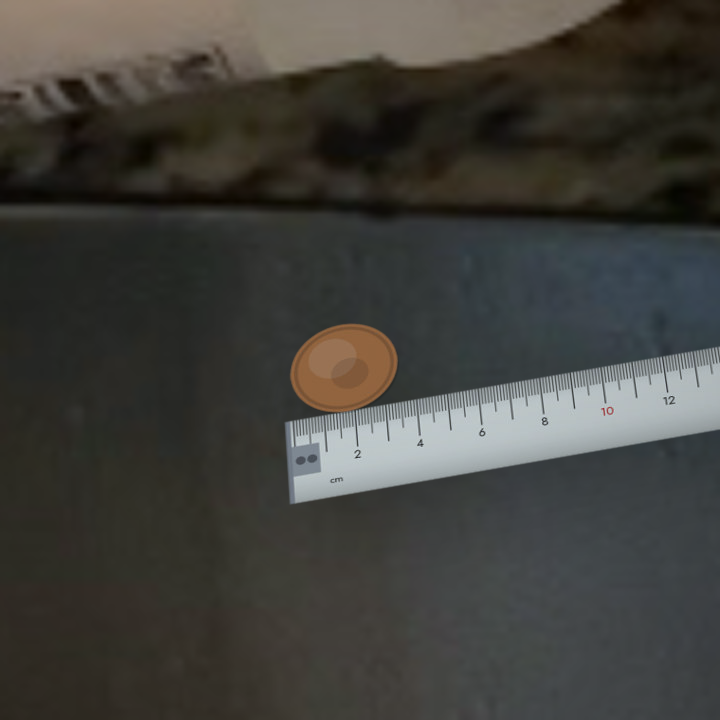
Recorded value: **3.5** cm
